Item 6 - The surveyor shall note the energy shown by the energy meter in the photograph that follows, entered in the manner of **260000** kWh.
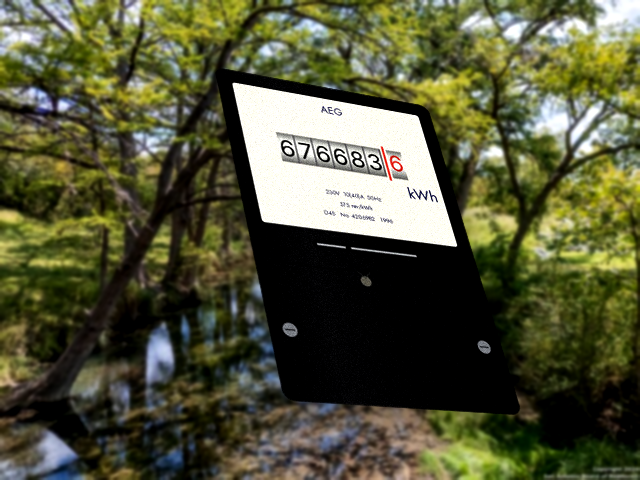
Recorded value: **676683.6** kWh
